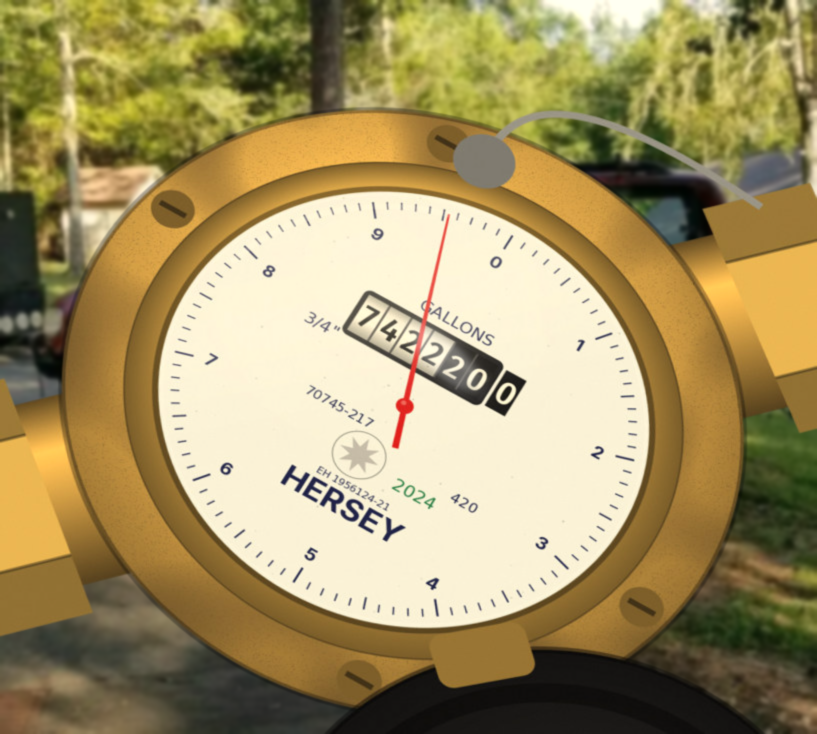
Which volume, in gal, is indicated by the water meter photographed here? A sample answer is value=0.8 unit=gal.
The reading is value=7422199.5 unit=gal
